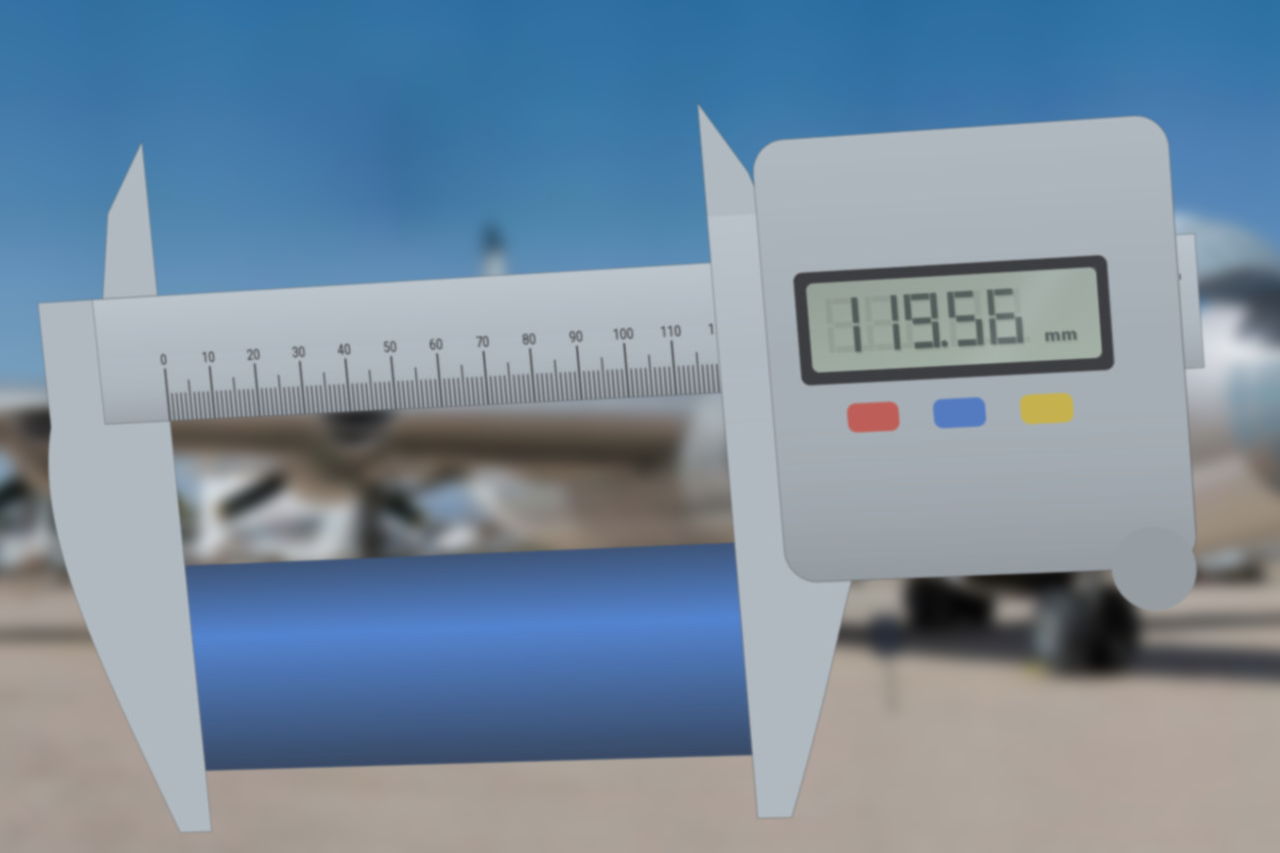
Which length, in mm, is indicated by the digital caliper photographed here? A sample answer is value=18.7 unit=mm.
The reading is value=119.56 unit=mm
